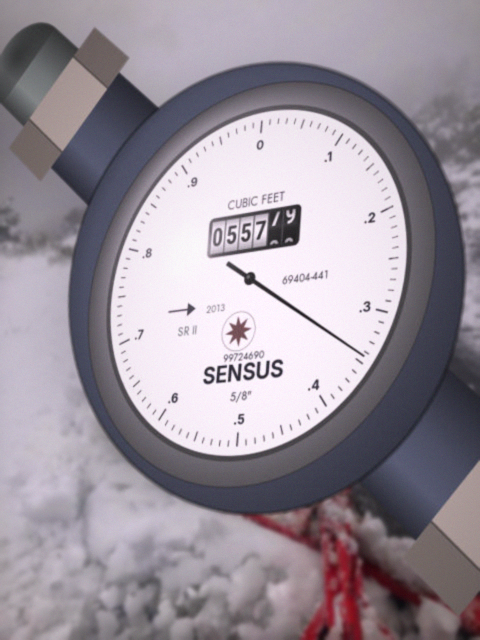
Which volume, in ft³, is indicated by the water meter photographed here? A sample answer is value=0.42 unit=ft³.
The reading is value=55779.34 unit=ft³
